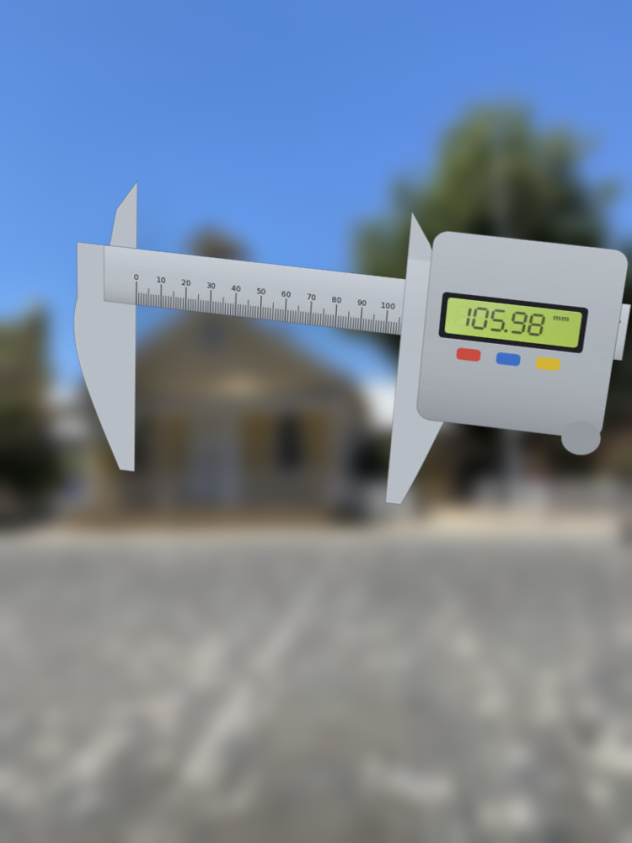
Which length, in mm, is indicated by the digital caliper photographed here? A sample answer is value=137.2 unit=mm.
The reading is value=105.98 unit=mm
